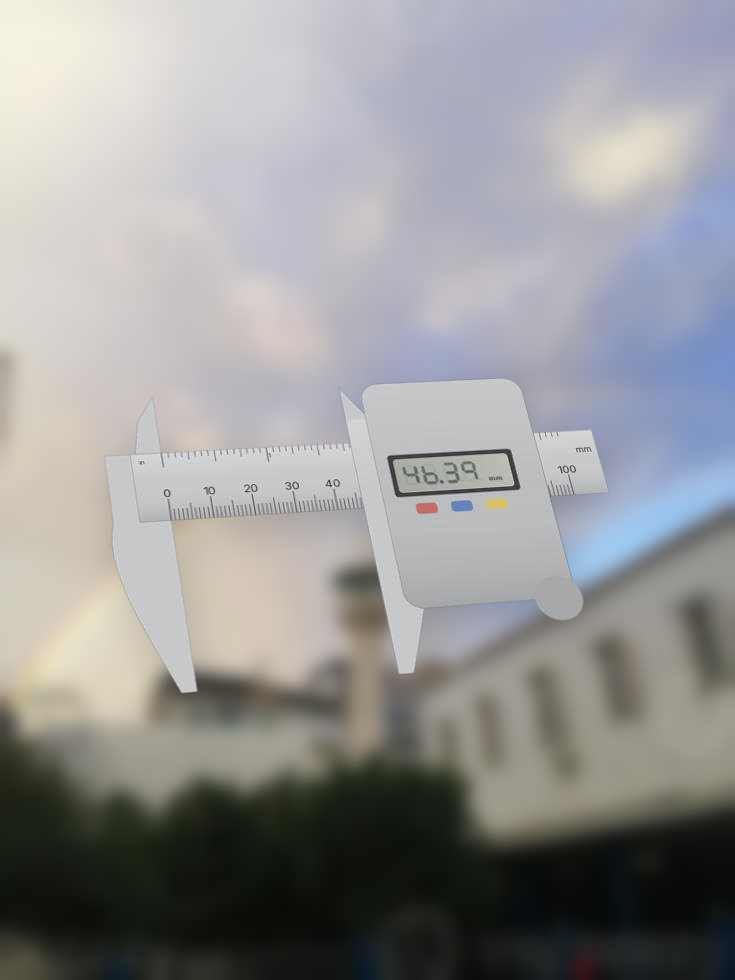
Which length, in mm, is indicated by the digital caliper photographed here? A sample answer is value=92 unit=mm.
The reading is value=46.39 unit=mm
